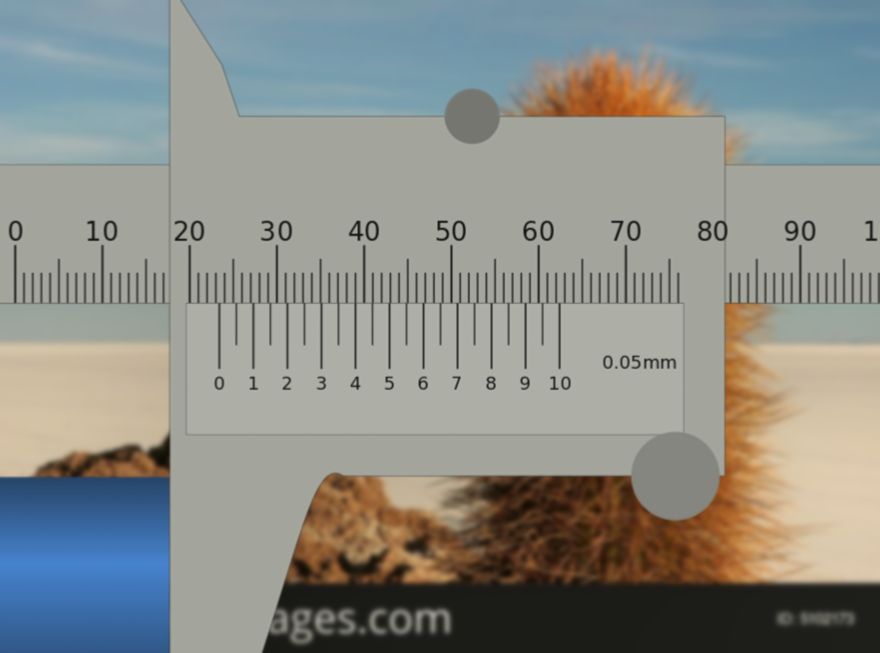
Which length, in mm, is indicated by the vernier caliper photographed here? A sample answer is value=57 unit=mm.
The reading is value=23.4 unit=mm
